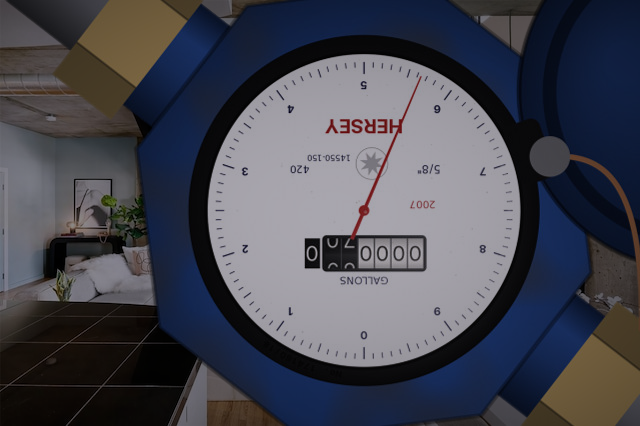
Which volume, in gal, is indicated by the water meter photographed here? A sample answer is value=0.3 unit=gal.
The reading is value=695.6 unit=gal
